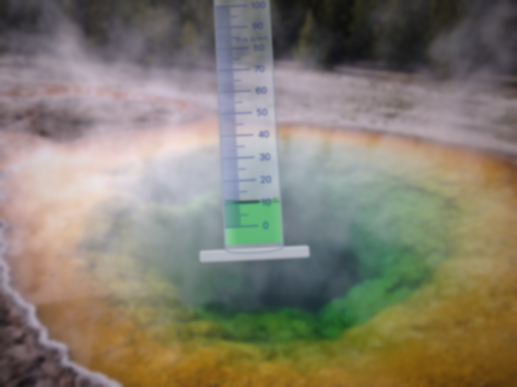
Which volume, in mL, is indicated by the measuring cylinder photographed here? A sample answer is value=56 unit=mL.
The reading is value=10 unit=mL
